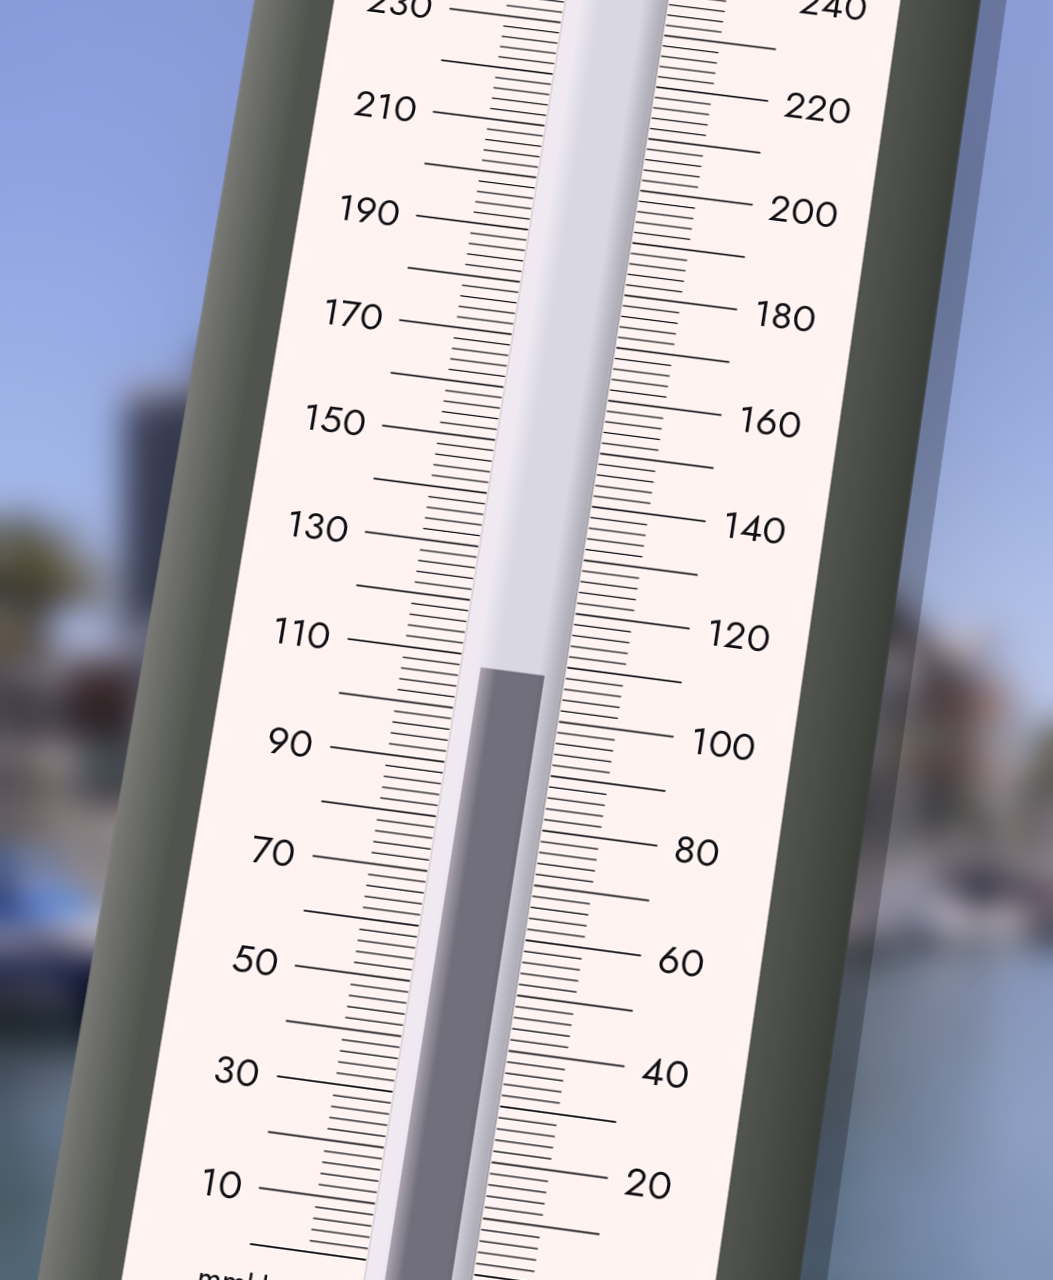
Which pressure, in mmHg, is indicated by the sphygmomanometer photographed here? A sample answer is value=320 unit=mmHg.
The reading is value=108 unit=mmHg
